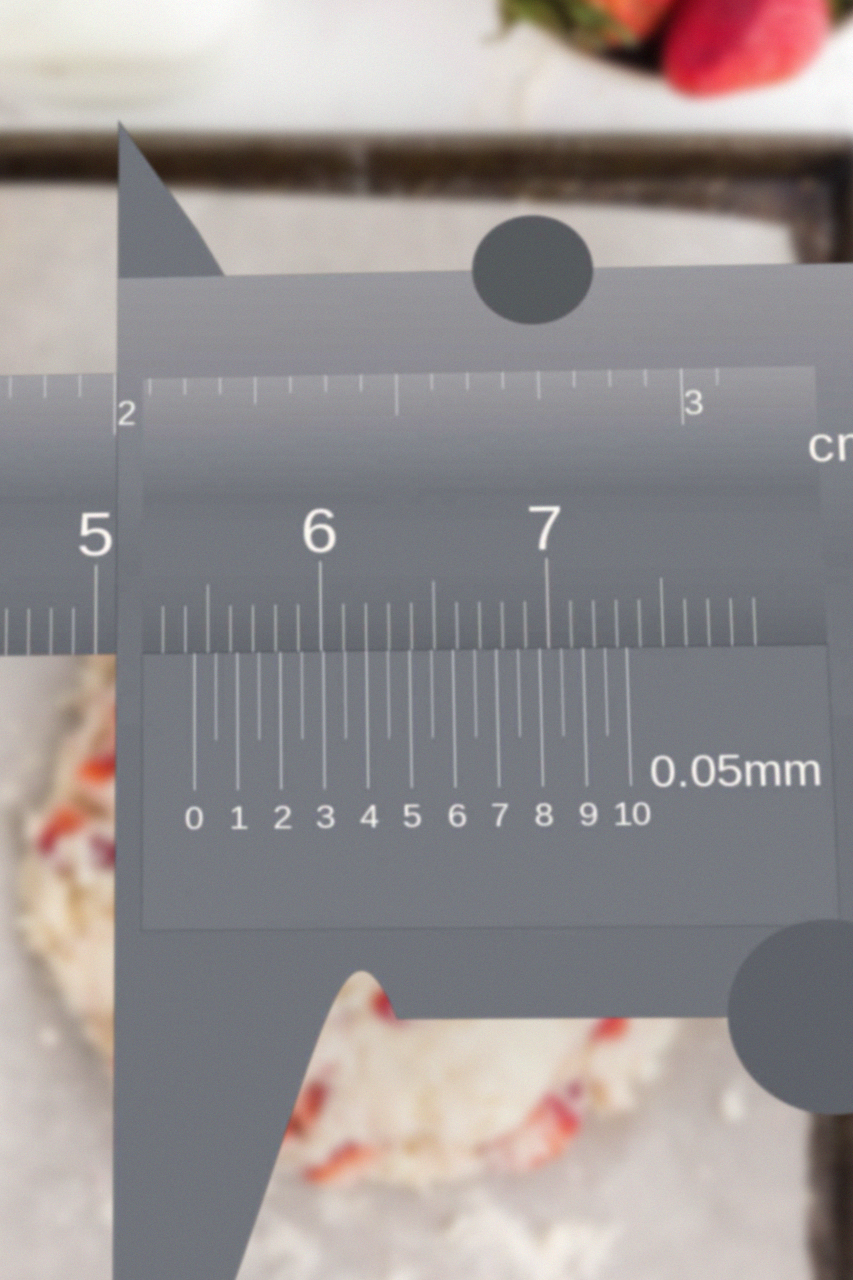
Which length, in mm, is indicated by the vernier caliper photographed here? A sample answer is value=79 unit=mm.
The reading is value=54.4 unit=mm
